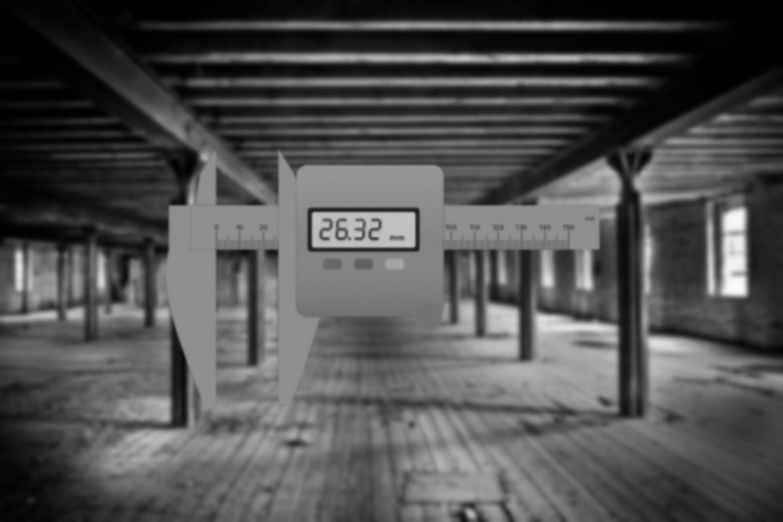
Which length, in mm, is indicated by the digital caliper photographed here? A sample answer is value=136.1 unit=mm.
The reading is value=26.32 unit=mm
